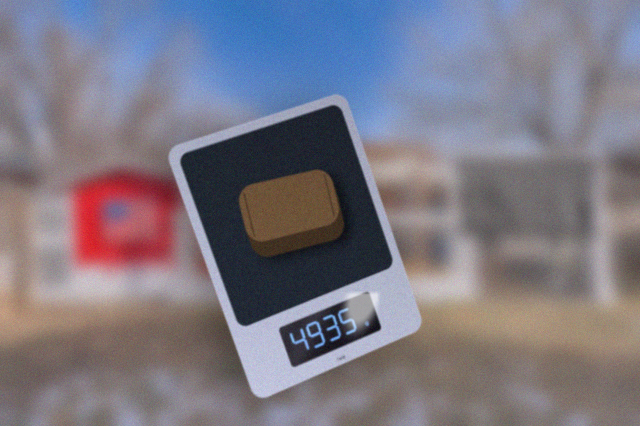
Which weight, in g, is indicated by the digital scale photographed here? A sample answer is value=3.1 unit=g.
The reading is value=4935 unit=g
